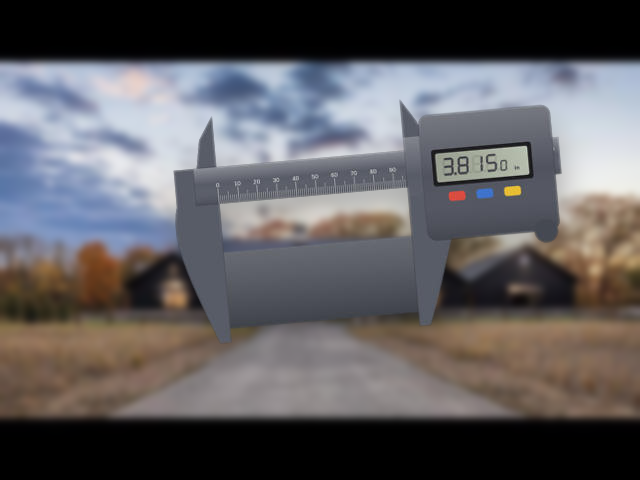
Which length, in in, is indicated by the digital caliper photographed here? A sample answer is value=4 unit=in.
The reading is value=3.8150 unit=in
